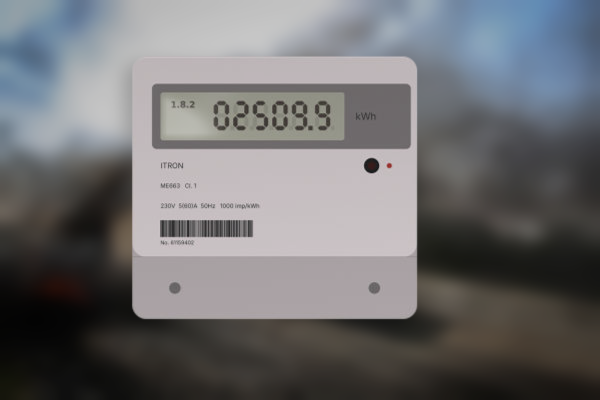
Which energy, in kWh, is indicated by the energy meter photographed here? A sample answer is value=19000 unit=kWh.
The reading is value=2509.9 unit=kWh
